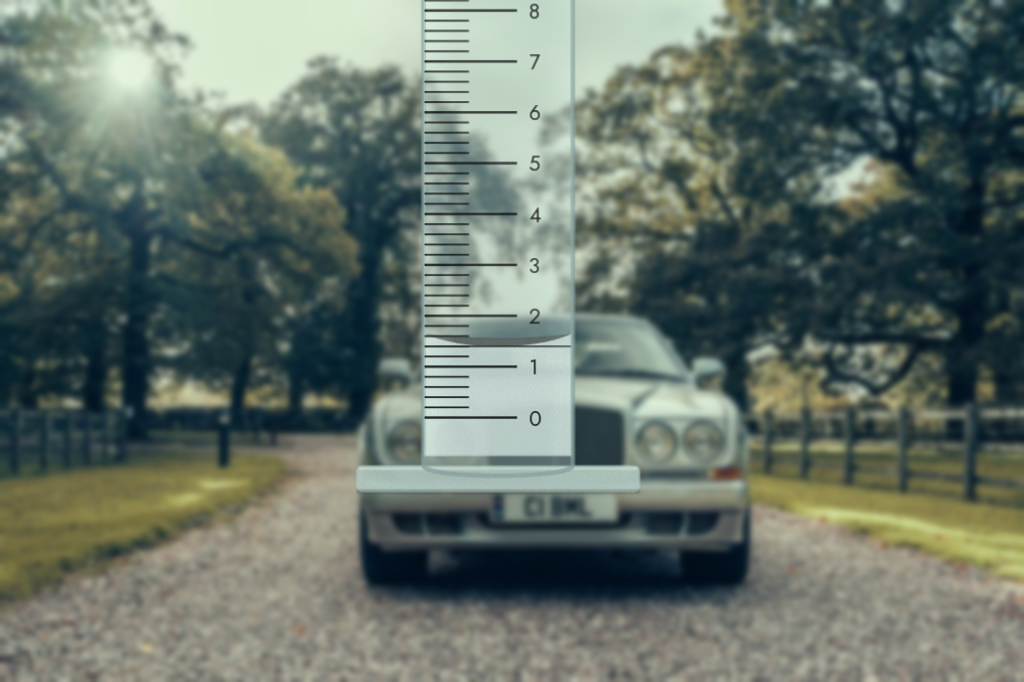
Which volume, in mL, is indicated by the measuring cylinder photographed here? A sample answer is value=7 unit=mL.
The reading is value=1.4 unit=mL
